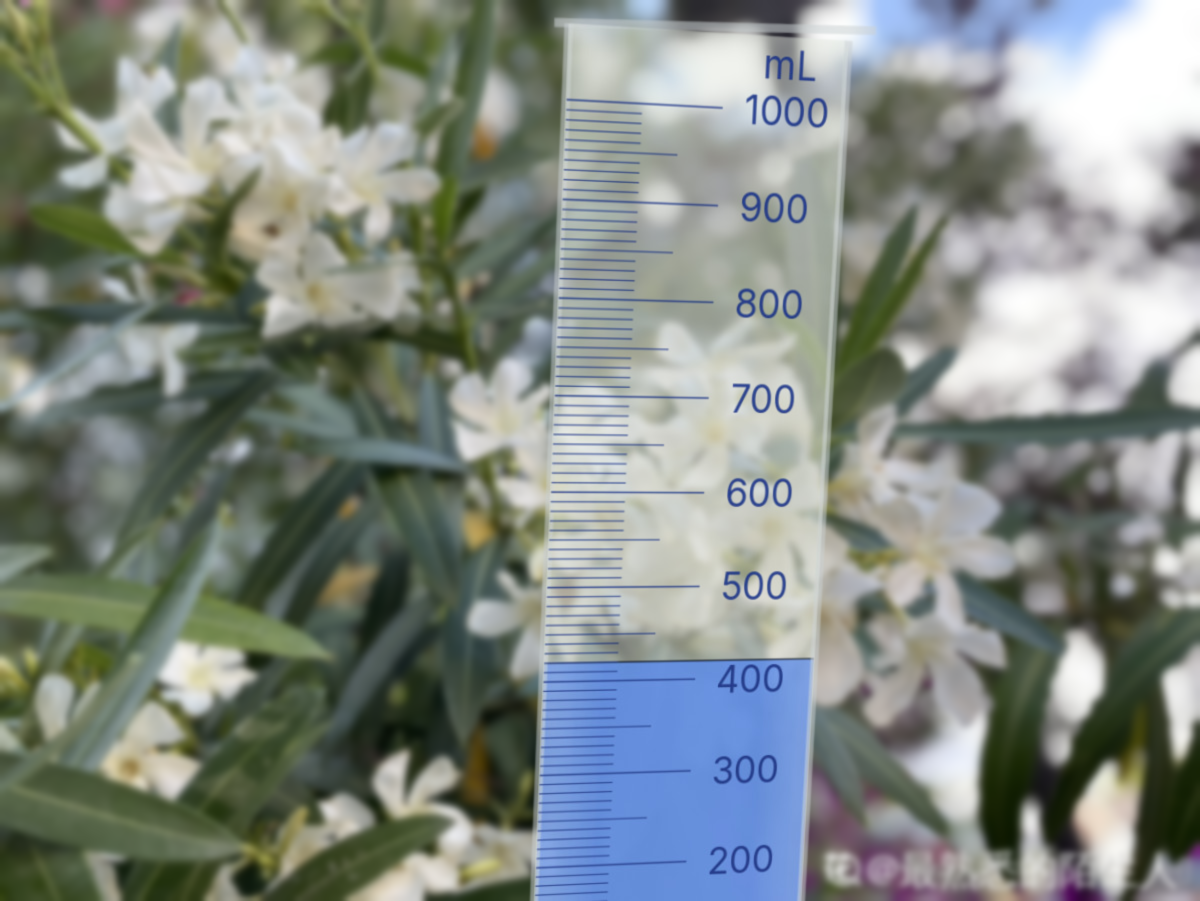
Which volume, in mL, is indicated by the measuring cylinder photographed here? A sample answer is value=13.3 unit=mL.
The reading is value=420 unit=mL
